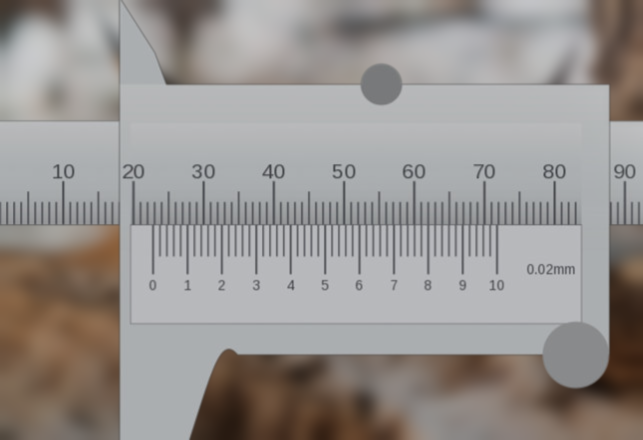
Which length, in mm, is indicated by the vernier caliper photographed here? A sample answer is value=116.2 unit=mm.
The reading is value=22.8 unit=mm
